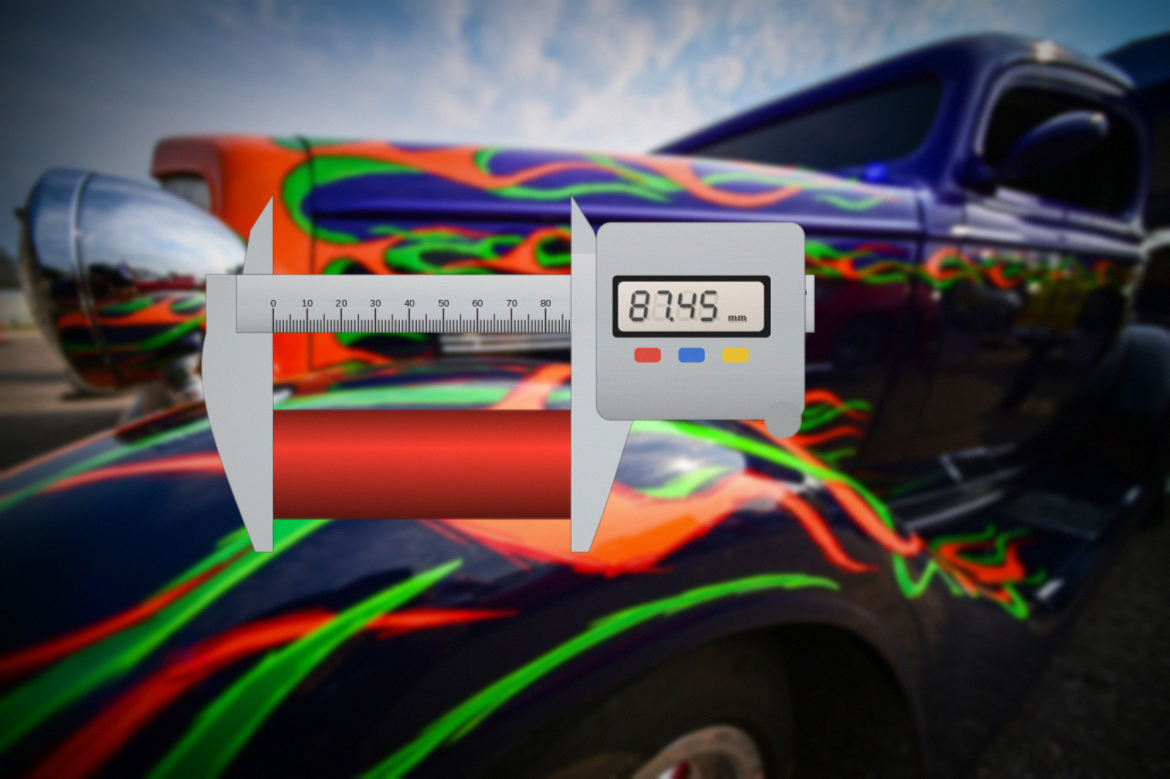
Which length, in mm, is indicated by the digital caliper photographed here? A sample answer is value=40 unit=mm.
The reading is value=87.45 unit=mm
